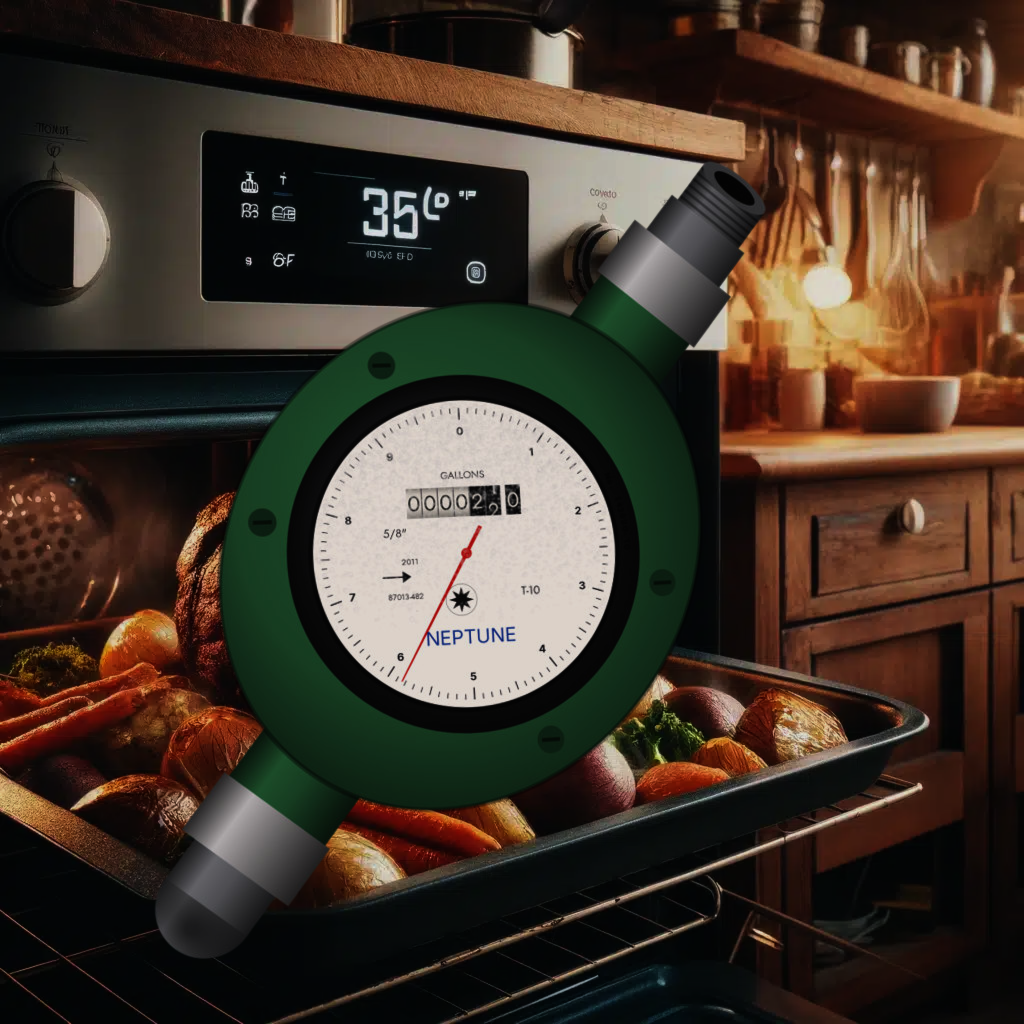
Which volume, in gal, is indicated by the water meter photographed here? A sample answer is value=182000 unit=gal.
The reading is value=215.8 unit=gal
